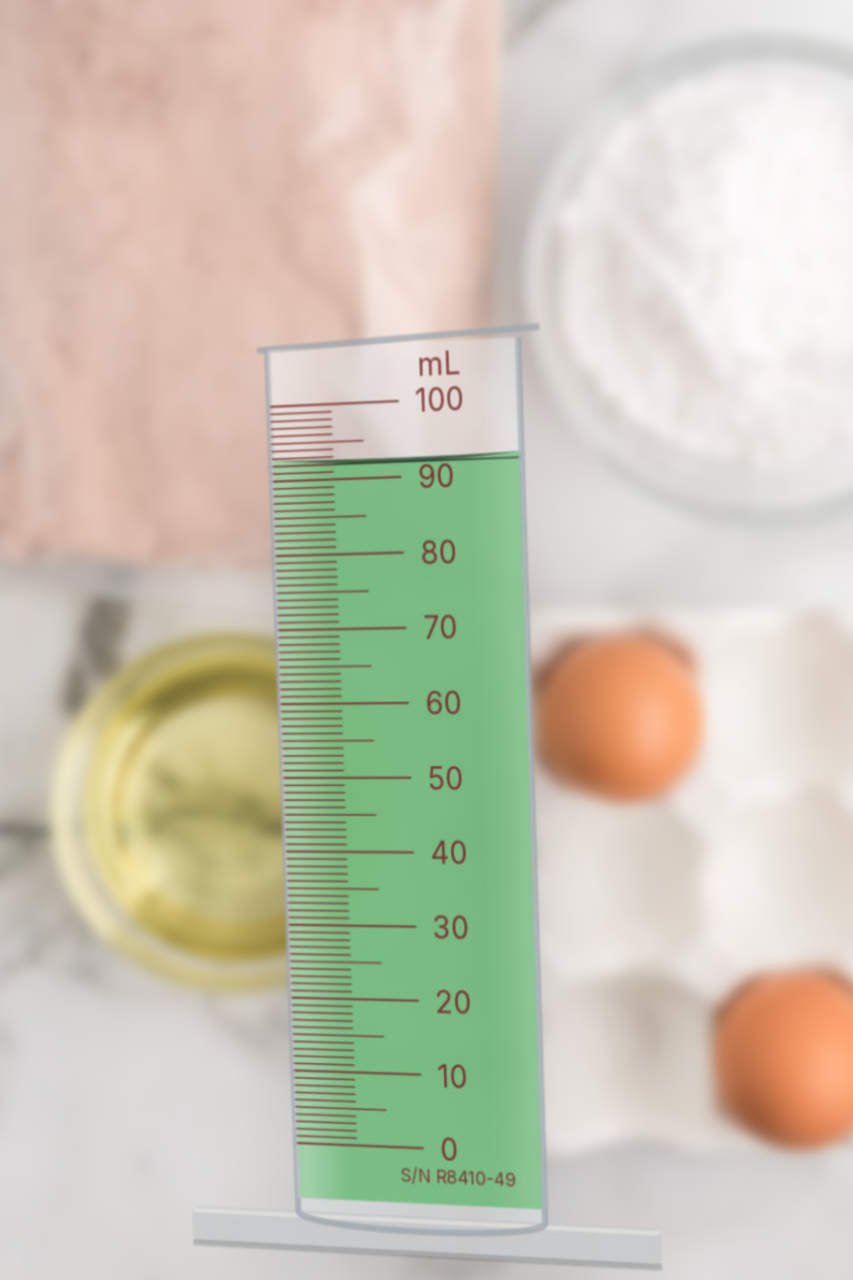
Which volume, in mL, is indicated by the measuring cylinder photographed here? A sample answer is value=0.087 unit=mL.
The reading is value=92 unit=mL
